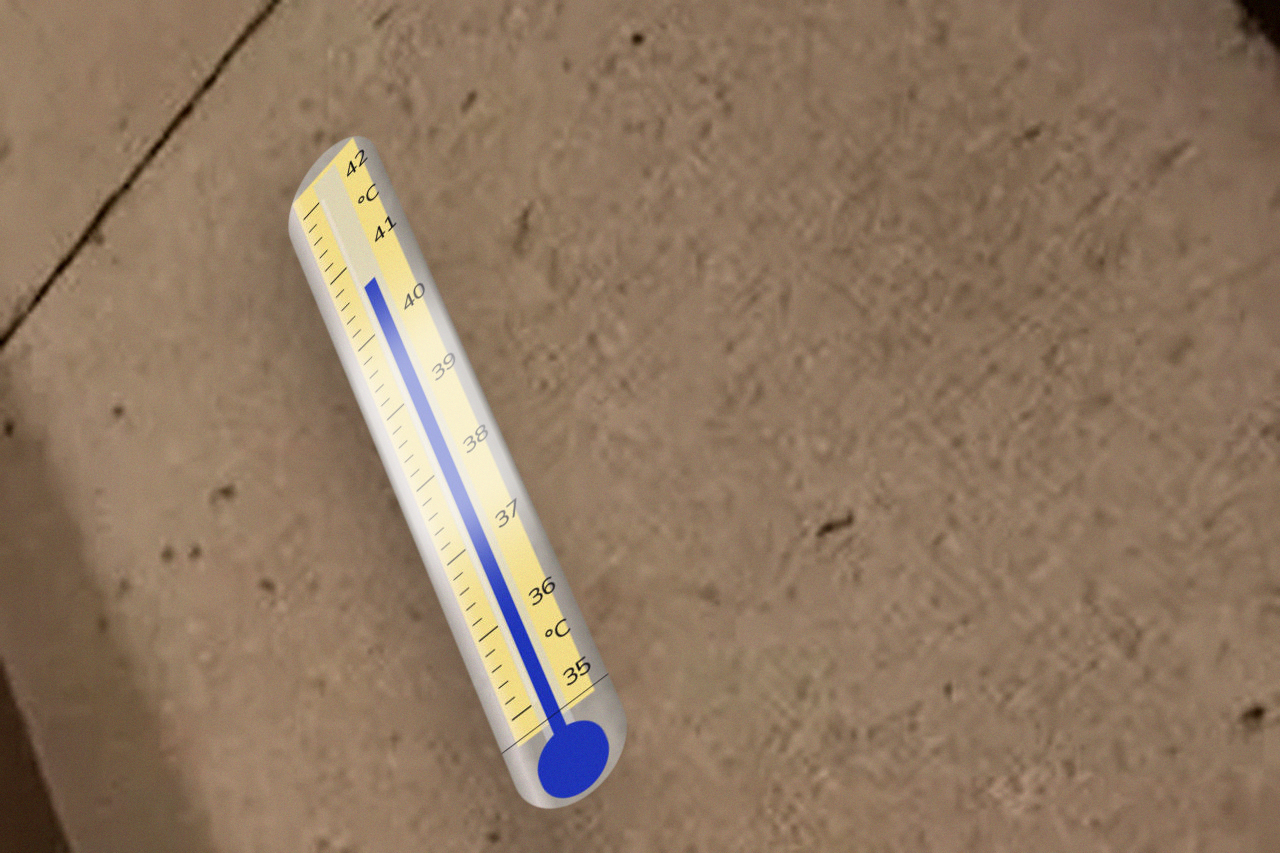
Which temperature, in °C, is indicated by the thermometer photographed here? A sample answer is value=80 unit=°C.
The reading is value=40.6 unit=°C
